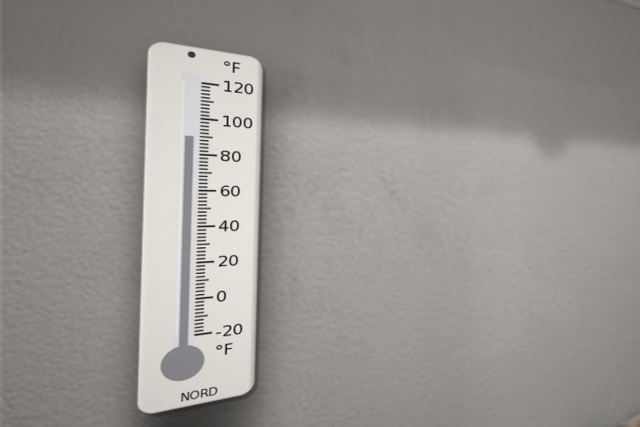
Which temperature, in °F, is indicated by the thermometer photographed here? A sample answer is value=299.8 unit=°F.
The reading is value=90 unit=°F
